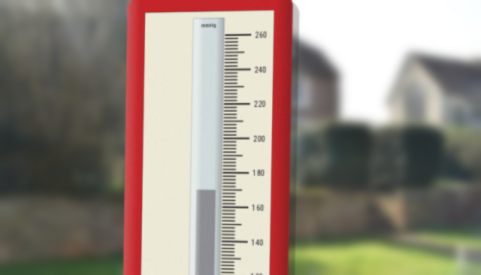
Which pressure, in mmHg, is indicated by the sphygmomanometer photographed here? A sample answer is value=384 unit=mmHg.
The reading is value=170 unit=mmHg
